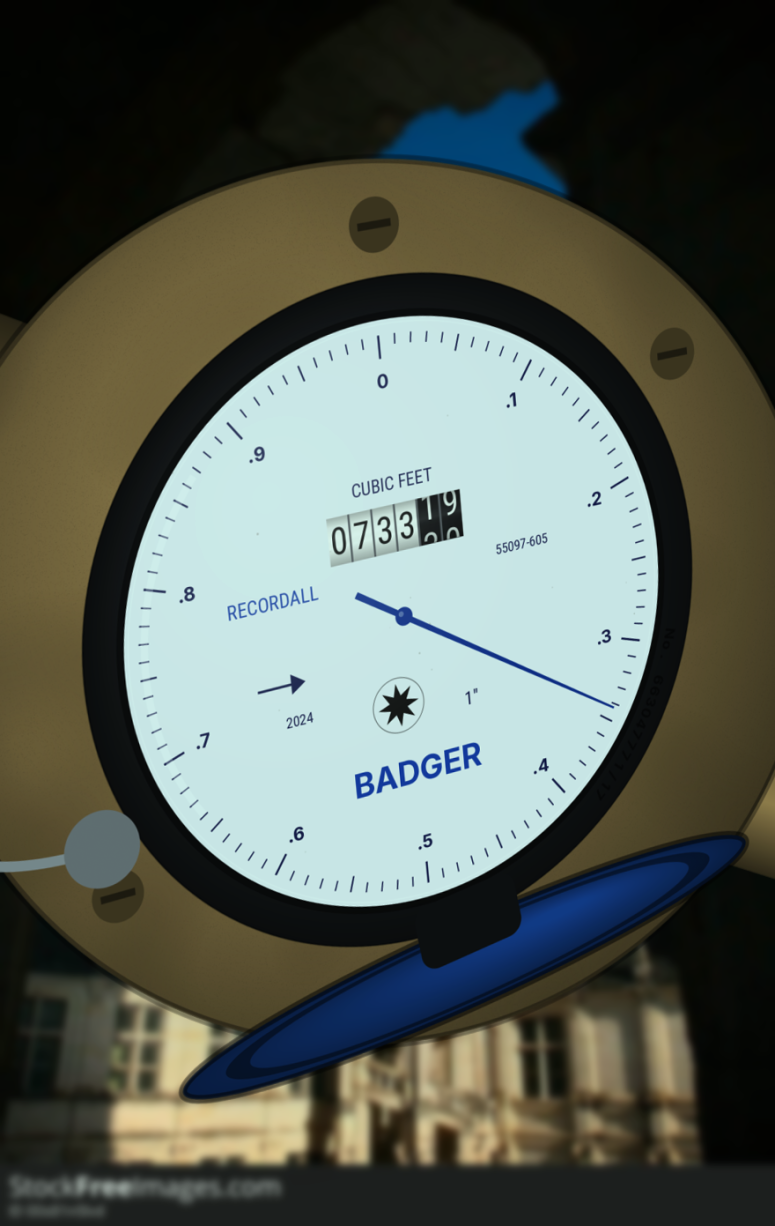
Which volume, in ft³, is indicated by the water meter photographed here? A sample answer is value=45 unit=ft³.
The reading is value=73319.34 unit=ft³
